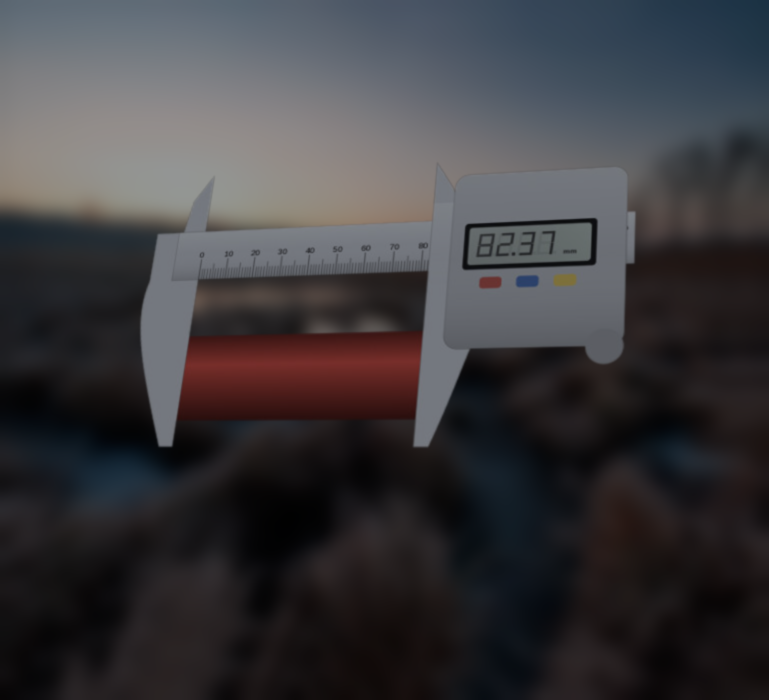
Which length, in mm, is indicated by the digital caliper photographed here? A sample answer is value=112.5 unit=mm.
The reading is value=82.37 unit=mm
